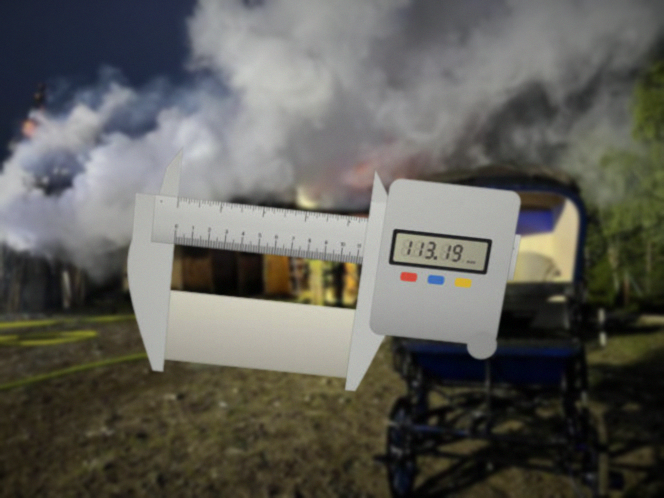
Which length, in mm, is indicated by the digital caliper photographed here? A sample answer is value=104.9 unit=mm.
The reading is value=113.19 unit=mm
